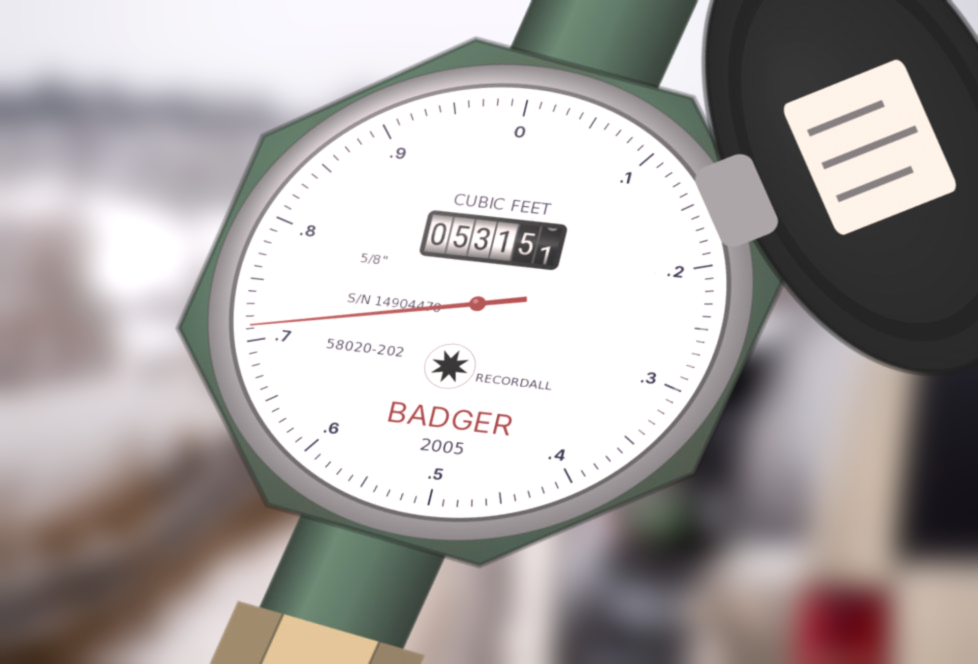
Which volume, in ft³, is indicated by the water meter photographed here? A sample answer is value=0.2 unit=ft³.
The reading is value=53150.71 unit=ft³
